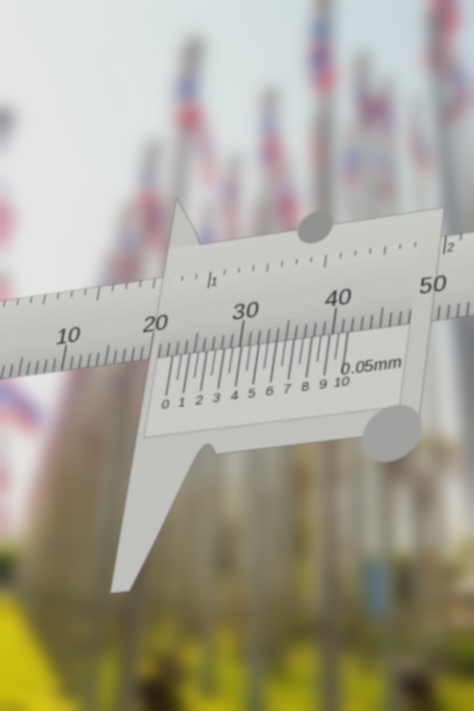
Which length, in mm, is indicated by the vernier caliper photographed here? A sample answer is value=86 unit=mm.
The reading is value=22.6 unit=mm
